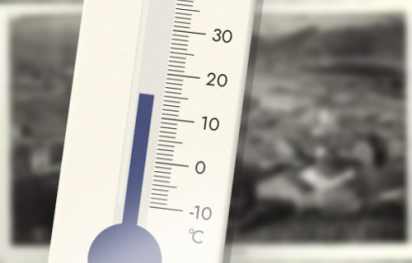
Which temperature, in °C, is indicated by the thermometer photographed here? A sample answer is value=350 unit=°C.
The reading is value=15 unit=°C
